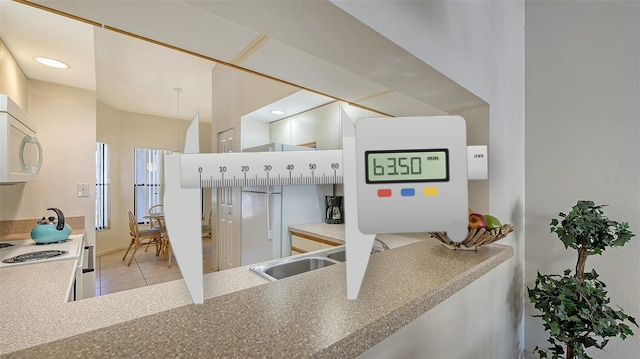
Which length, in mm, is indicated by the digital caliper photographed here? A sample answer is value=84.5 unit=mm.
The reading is value=63.50 unit=mm
